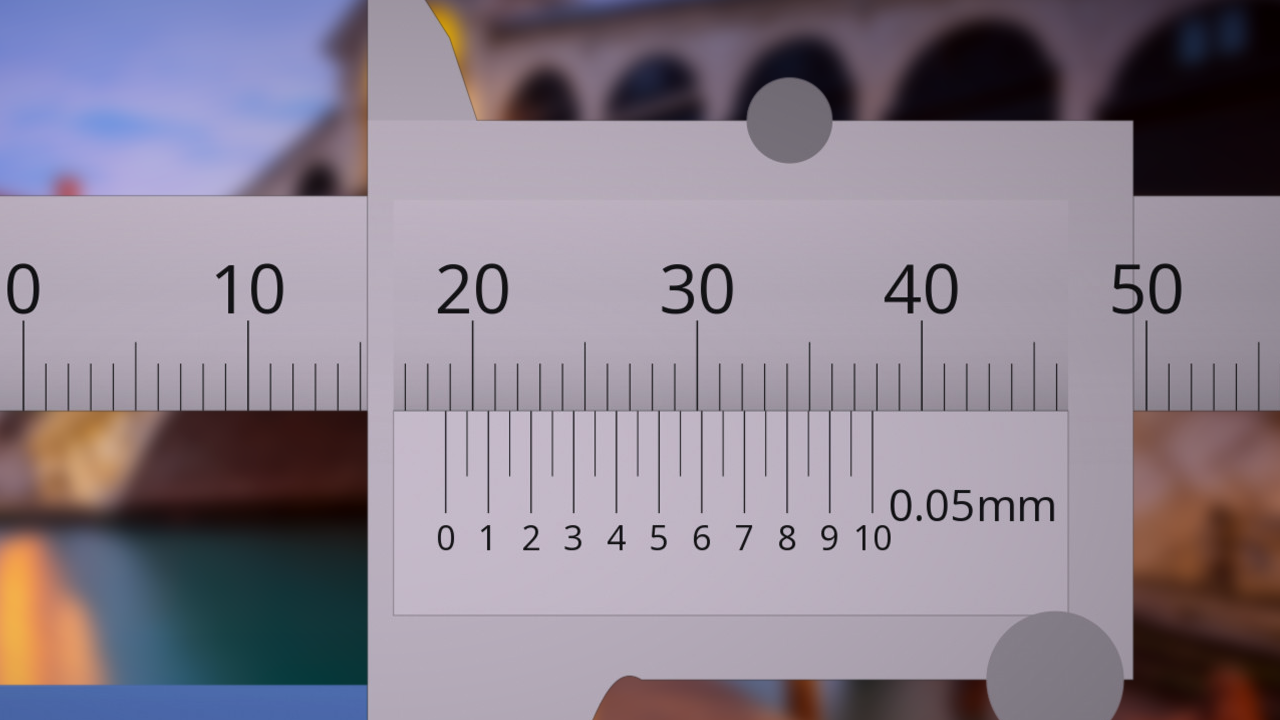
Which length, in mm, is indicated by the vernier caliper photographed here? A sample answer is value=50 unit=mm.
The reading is value=18.8 unit=mm
